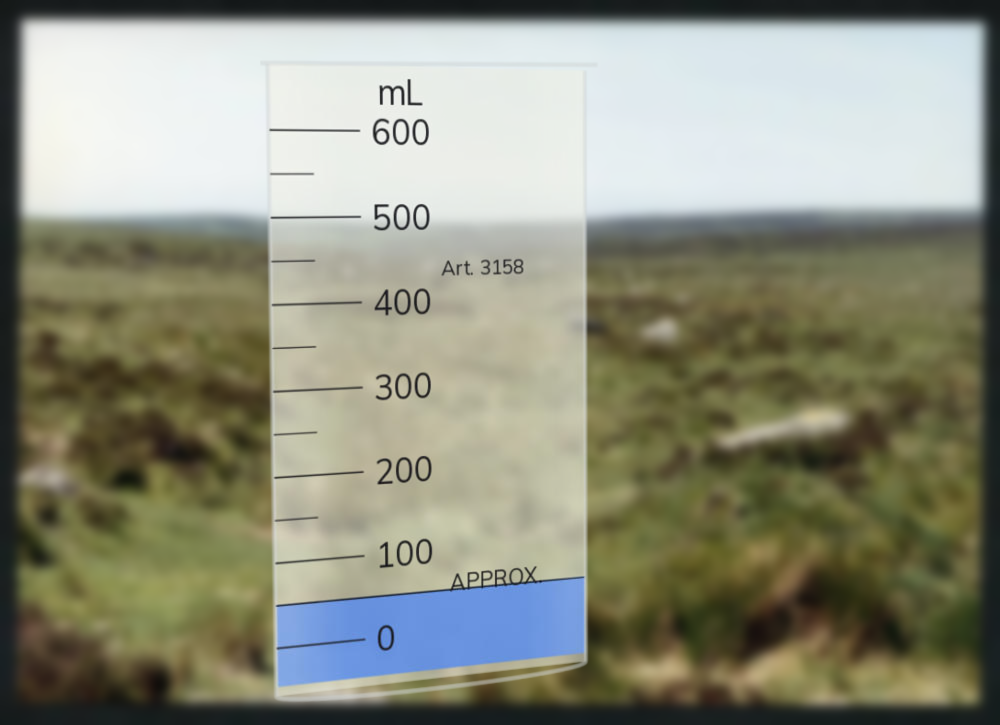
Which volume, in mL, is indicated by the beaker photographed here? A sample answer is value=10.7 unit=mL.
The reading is value=50 unit=mL
